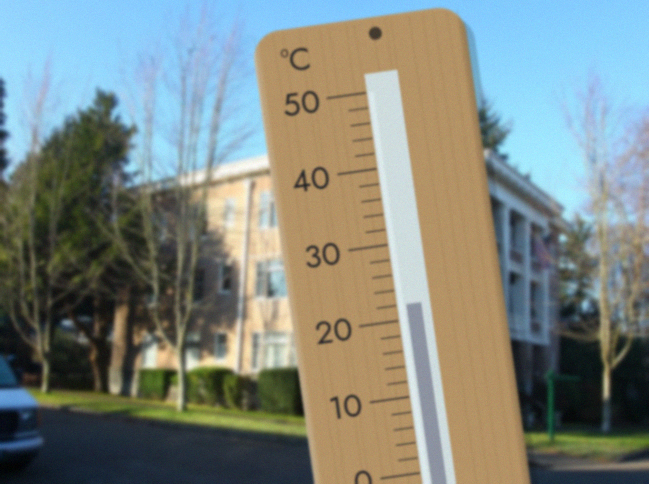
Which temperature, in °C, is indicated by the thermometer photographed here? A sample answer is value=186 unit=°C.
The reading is value=22 unit=°C
